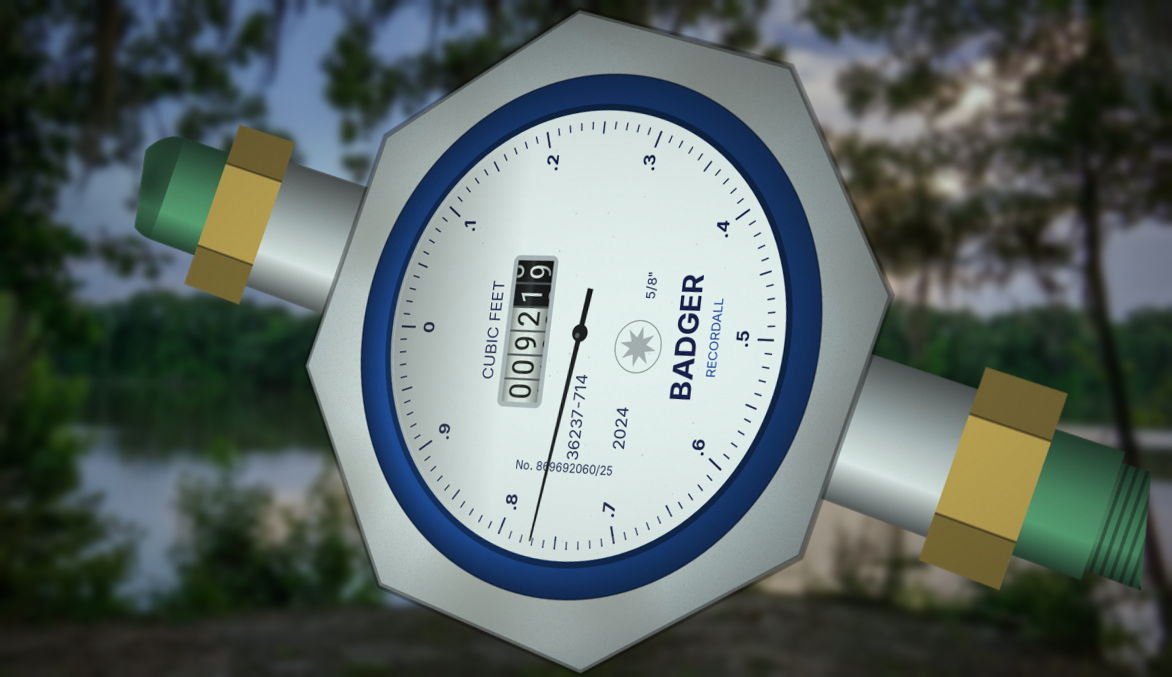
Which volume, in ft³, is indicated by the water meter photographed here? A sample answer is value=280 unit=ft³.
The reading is value=9218.77 unit=ft³
